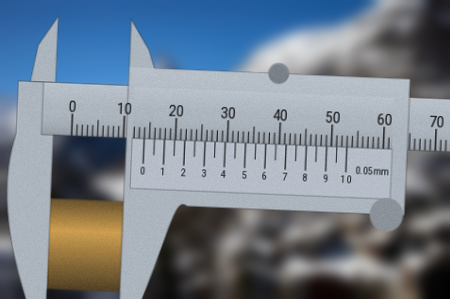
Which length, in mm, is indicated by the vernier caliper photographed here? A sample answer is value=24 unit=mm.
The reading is value=14.0 unit=mm
